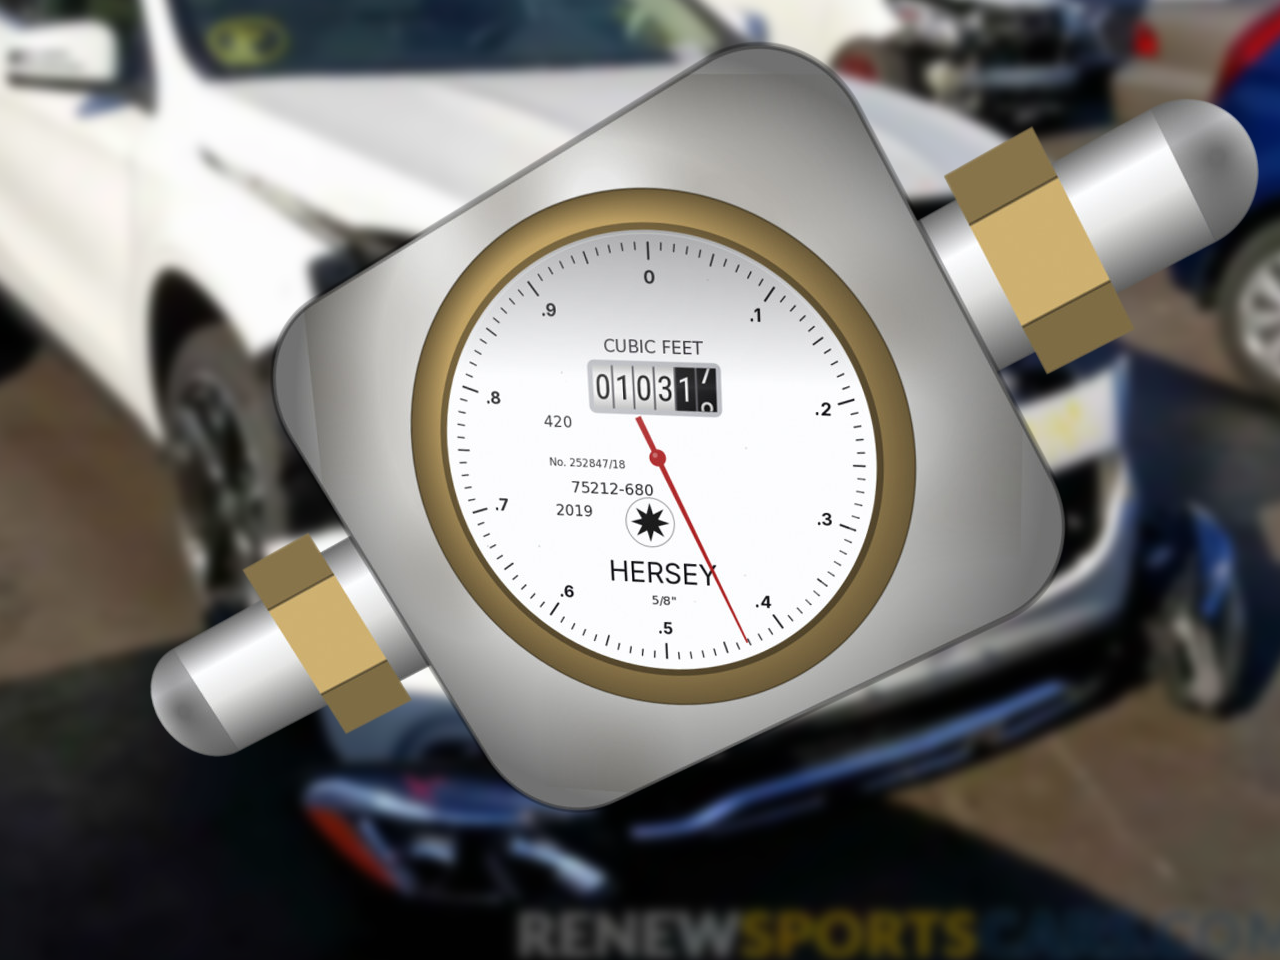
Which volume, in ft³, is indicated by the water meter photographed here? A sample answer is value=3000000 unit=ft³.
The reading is value=10317.43 unit=ft³
